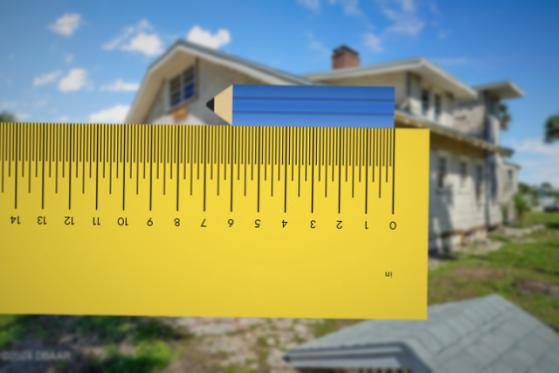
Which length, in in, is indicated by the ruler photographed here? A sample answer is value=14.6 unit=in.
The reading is value=7 unit=in
